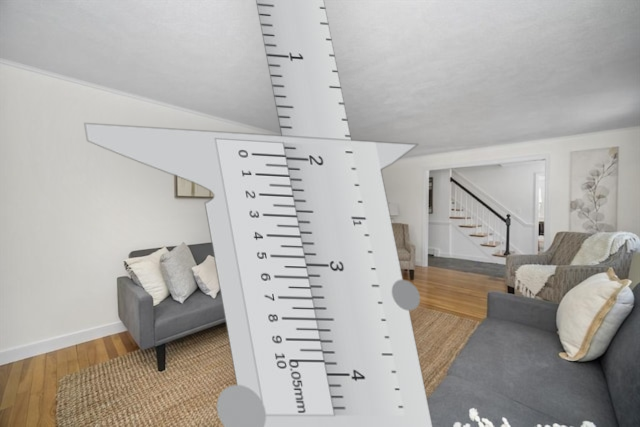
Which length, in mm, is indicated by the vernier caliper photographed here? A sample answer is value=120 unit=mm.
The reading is value=19.8 unit=mm
